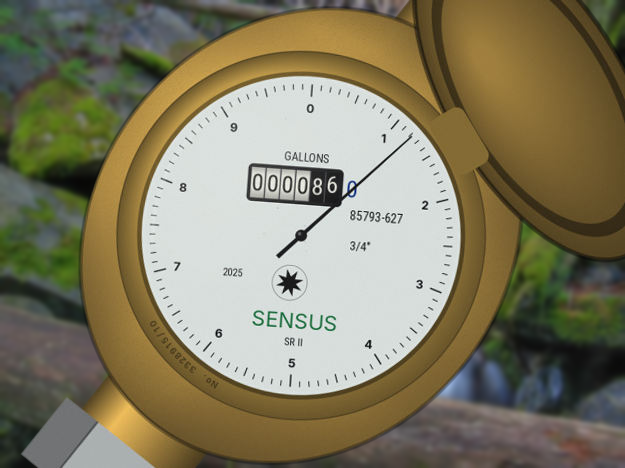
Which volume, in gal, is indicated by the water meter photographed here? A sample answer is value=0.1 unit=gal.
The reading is value=861.2 unit=gal
